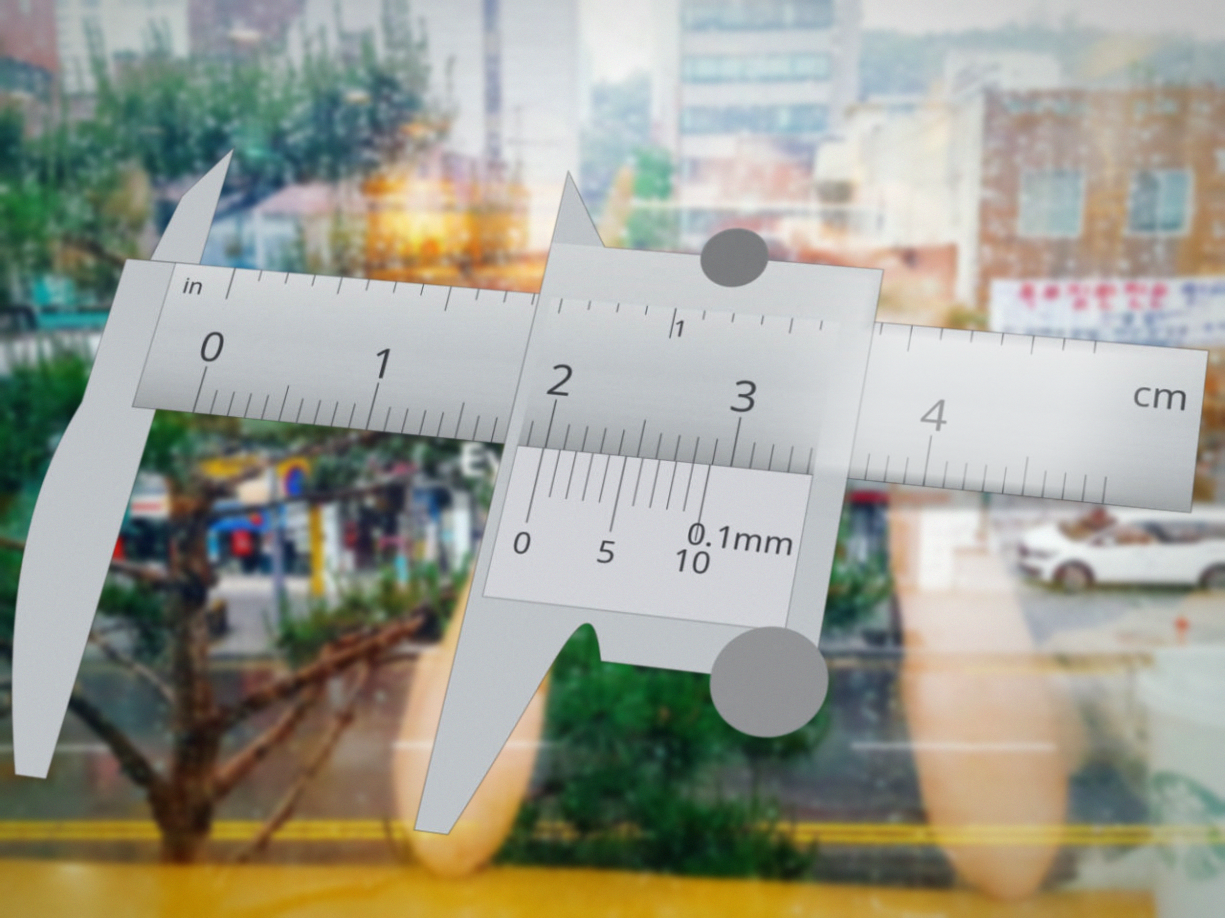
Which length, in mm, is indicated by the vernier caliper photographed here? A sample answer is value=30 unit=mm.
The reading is value=19.9 unit=mm
